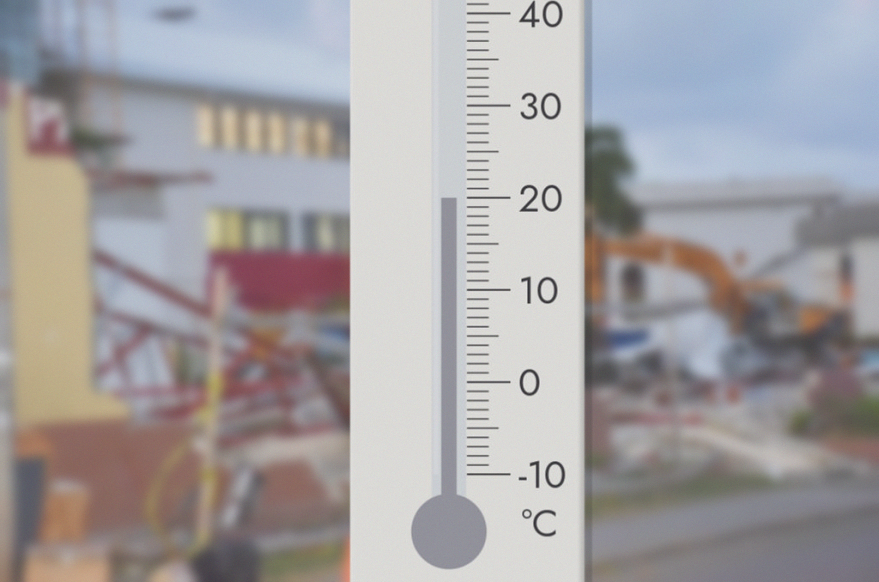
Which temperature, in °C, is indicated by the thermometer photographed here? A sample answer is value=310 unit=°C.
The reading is value=20 unit=°C
